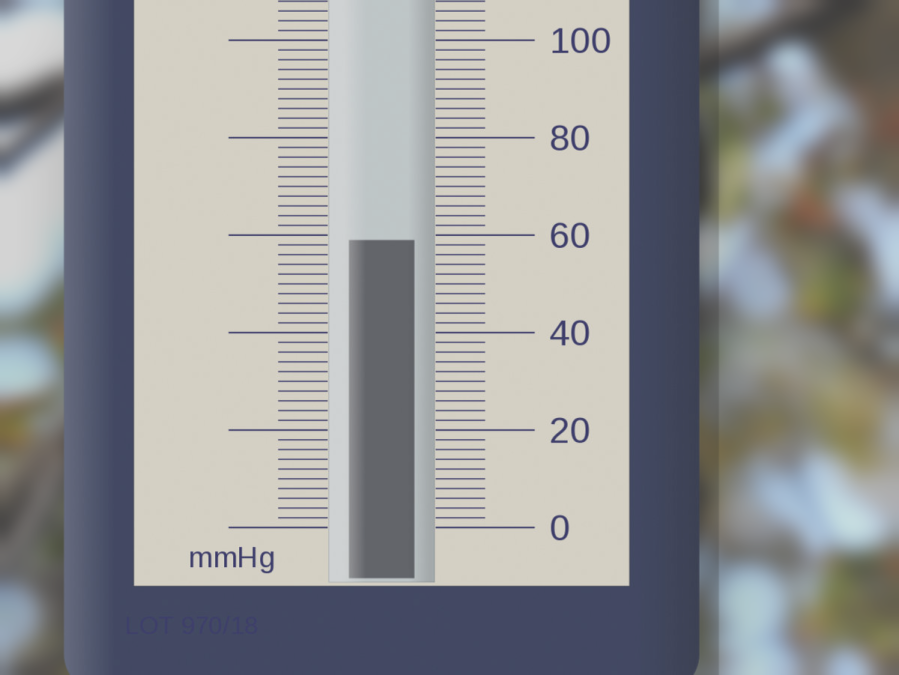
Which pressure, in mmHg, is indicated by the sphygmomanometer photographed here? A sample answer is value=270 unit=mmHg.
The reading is value=59 unit=mmHg
